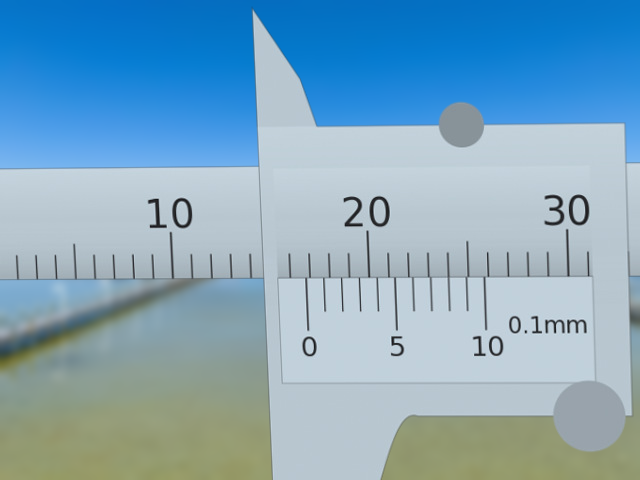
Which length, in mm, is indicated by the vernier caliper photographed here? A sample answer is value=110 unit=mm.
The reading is value=16.8 unit=mm
